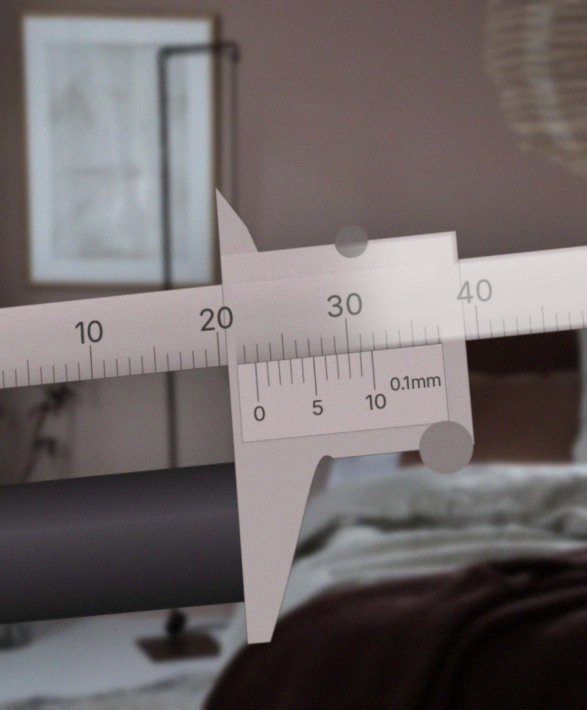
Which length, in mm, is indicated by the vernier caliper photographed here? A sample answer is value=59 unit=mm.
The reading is value=22.8 unit=mm
